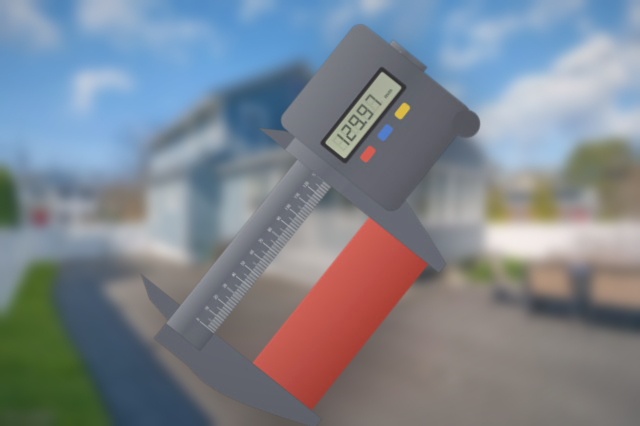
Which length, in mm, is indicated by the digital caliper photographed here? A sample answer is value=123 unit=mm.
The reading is value=129.97 unit=mm
